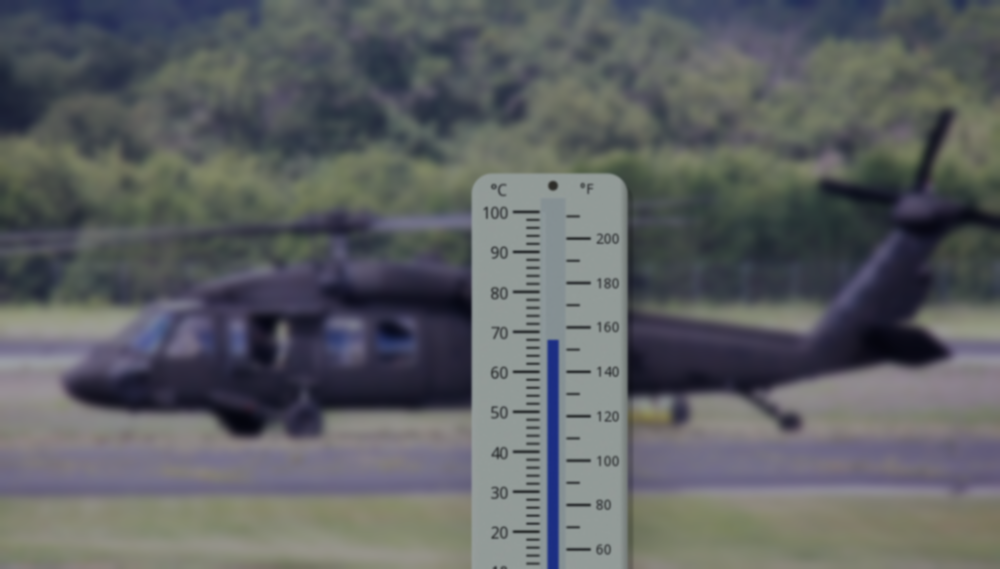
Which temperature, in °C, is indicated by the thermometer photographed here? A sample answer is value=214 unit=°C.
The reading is value=68 unit=°C
